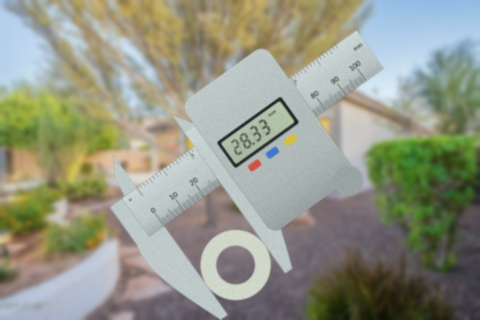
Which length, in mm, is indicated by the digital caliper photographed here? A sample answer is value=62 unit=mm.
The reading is value=28.33 unit=mm
